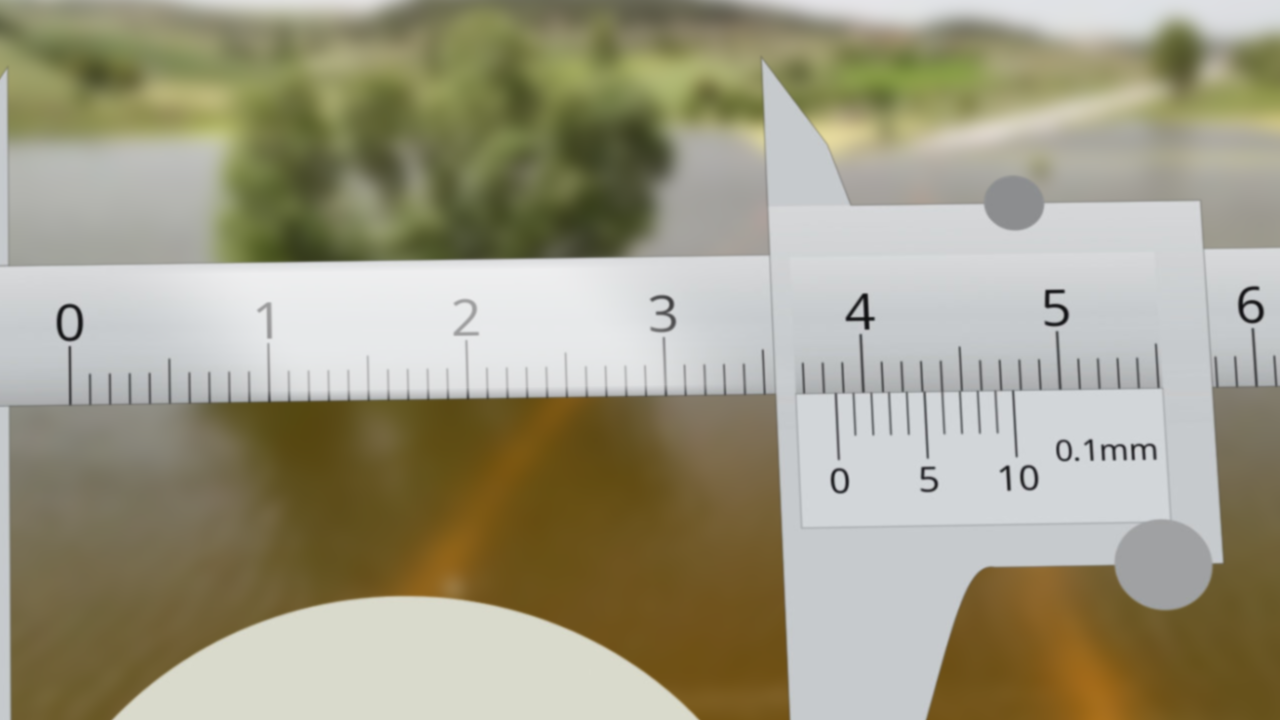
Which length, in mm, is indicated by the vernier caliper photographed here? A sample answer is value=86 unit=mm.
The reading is value=38.6 unit=mm
